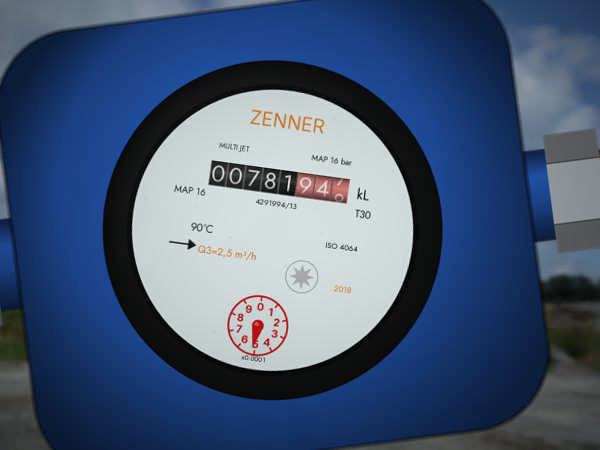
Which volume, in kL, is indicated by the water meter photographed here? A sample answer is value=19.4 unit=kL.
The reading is value=781.9475 unit=kL
